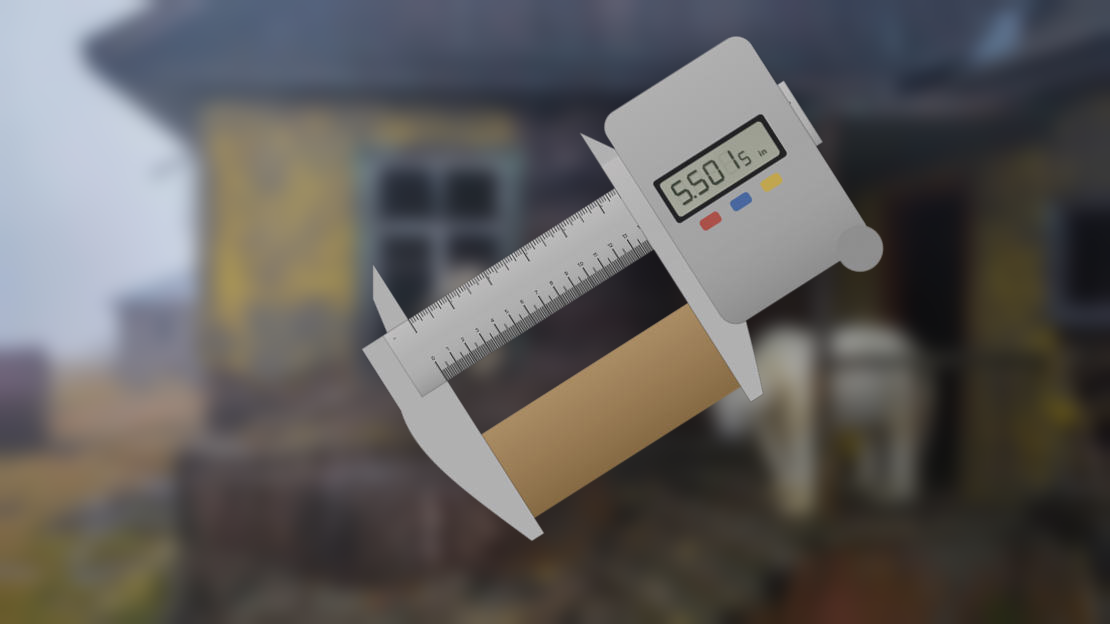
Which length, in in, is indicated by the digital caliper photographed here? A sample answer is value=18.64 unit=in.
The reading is value=5.5015 unit=in
